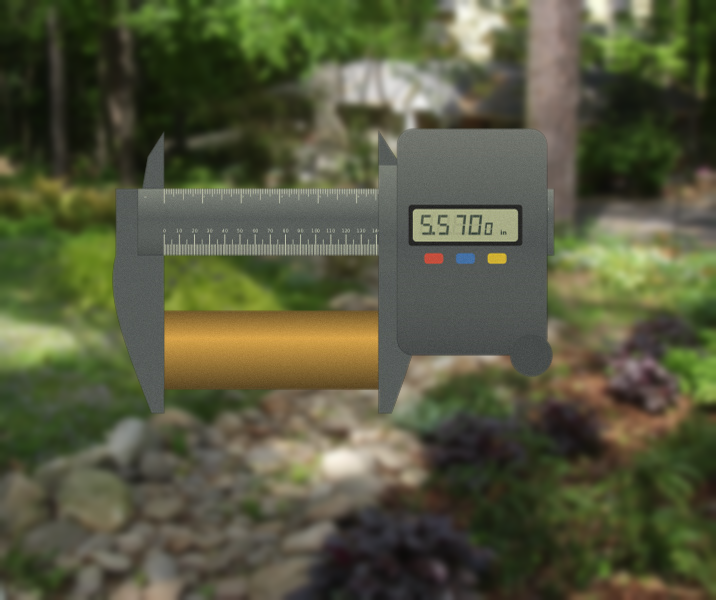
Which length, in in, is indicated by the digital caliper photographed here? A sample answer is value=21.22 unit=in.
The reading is value=5.5700 unit=in
